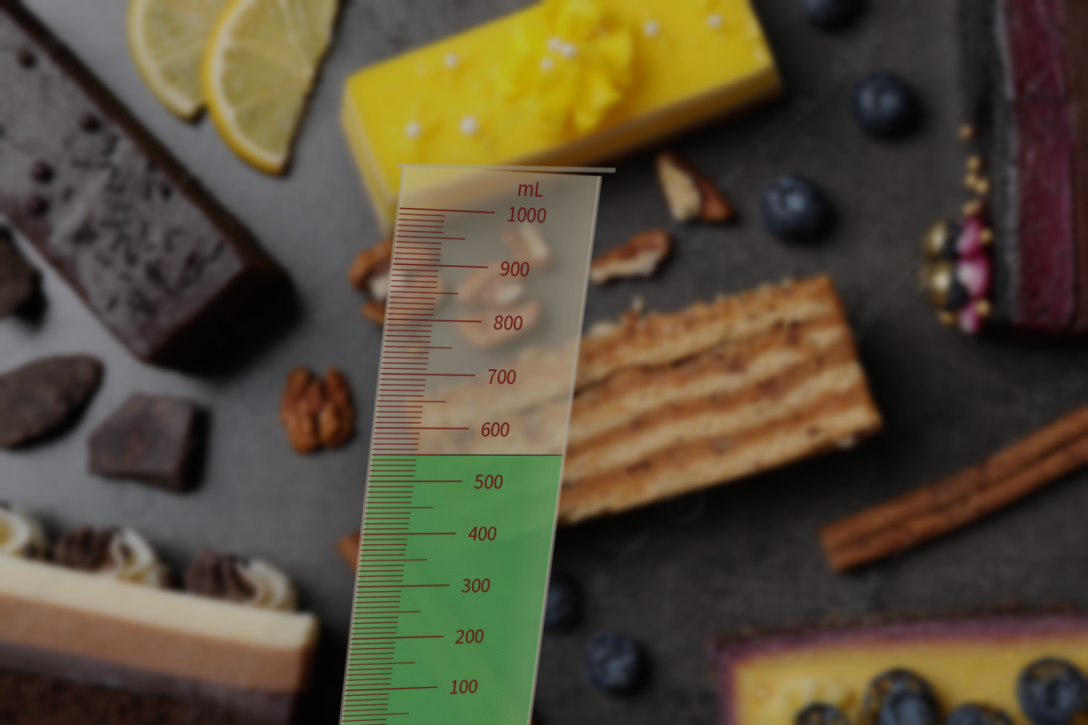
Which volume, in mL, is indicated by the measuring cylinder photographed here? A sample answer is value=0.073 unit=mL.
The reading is value=550 unit=mL
